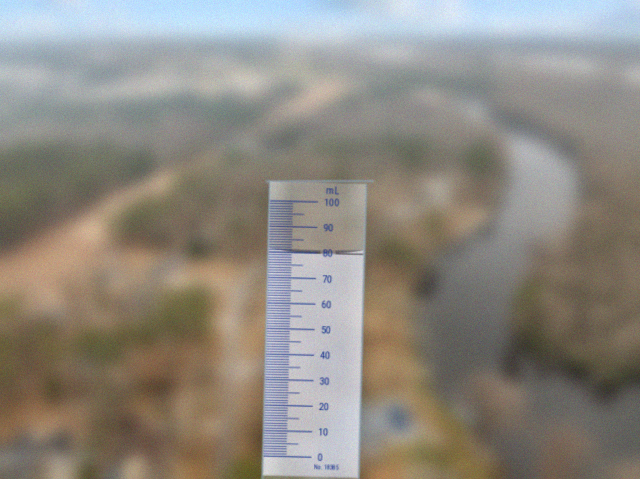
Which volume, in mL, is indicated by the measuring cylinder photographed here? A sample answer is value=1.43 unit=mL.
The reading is value=80 unit=mL
